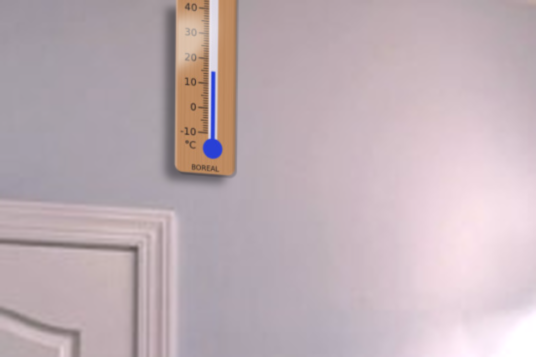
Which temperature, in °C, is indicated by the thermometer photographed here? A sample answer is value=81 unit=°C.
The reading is value=15 unit=°C
